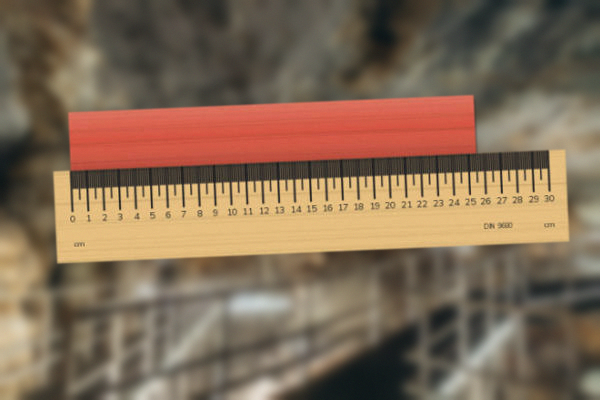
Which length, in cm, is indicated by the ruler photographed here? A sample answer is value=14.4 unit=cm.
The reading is value=25.5 unit=cm
